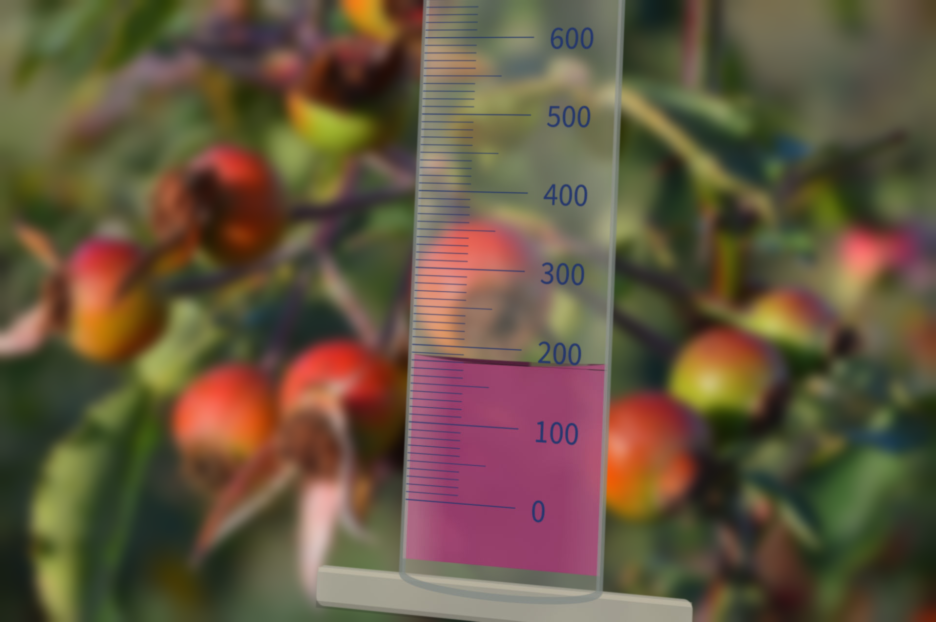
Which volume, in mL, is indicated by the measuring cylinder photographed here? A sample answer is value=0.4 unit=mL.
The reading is value=180 unit=mL
